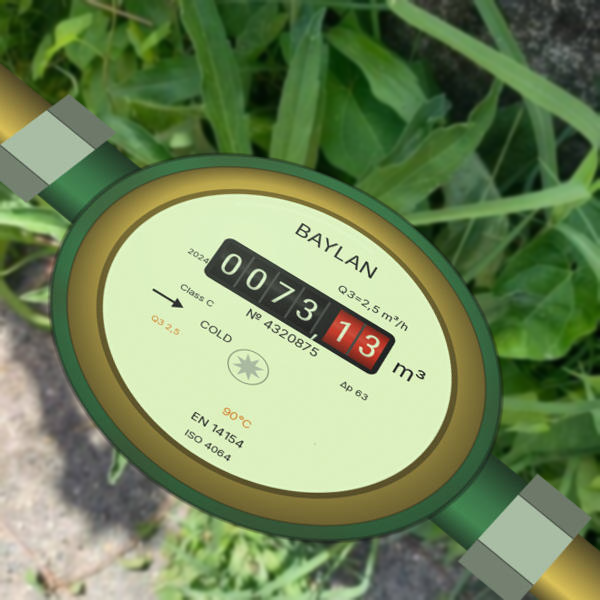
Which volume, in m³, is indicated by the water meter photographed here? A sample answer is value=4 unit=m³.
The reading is value=73.13 unit=m³
